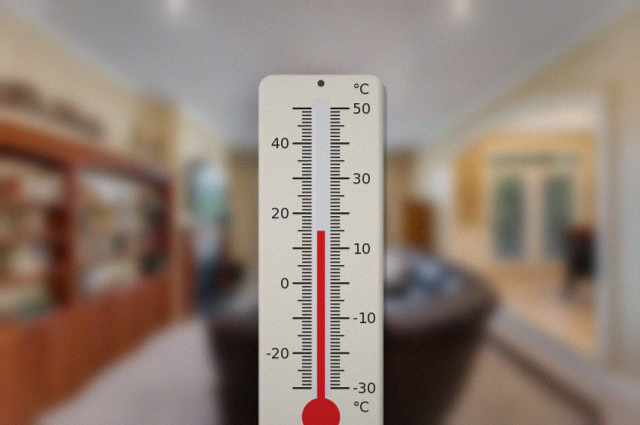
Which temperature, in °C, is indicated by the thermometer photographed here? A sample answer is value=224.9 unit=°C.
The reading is value=15 unit=°C
